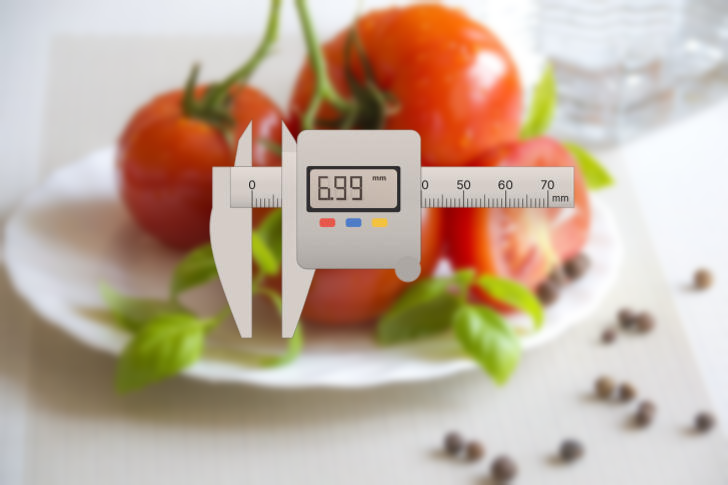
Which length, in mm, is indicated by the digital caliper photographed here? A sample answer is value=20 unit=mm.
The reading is value=6.99 unit=mm
